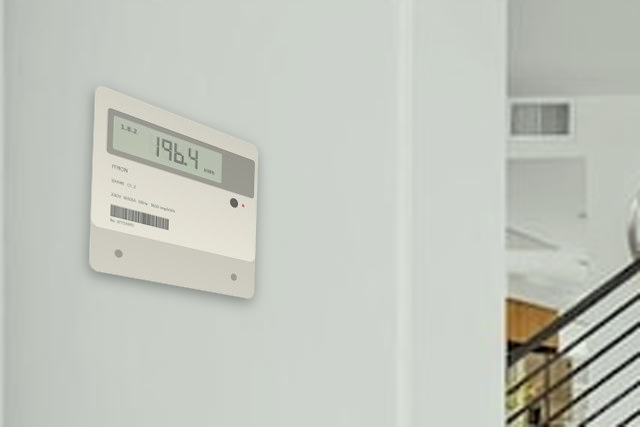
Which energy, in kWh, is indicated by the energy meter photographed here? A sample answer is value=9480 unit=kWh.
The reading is value=196.4 unit=kWh
